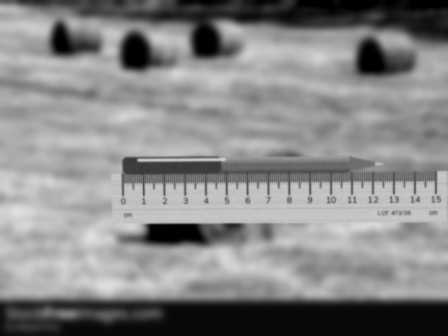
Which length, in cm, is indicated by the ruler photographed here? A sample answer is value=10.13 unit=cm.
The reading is value=12.5 unit=cm
